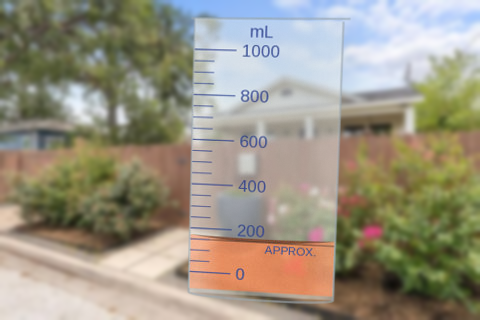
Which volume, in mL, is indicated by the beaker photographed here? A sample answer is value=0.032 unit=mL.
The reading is value=150 unit=mL
